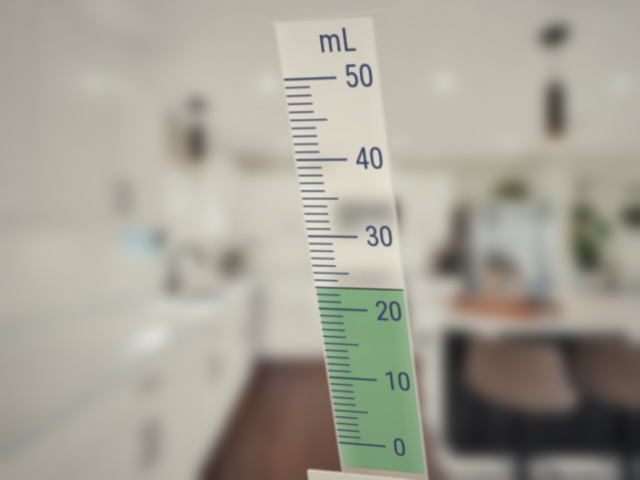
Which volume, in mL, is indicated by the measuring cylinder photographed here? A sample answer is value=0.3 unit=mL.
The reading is value=23 unit=mL
